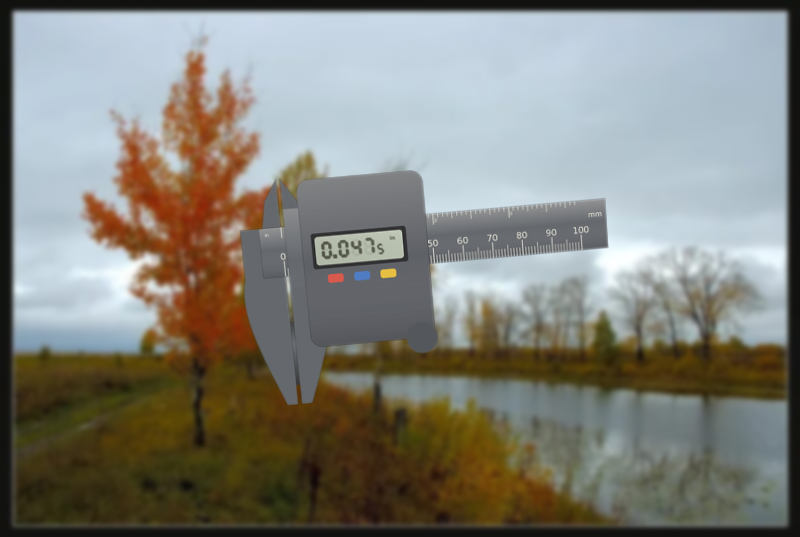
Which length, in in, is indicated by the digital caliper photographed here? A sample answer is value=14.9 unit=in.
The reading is value=0.0475 unit=in
